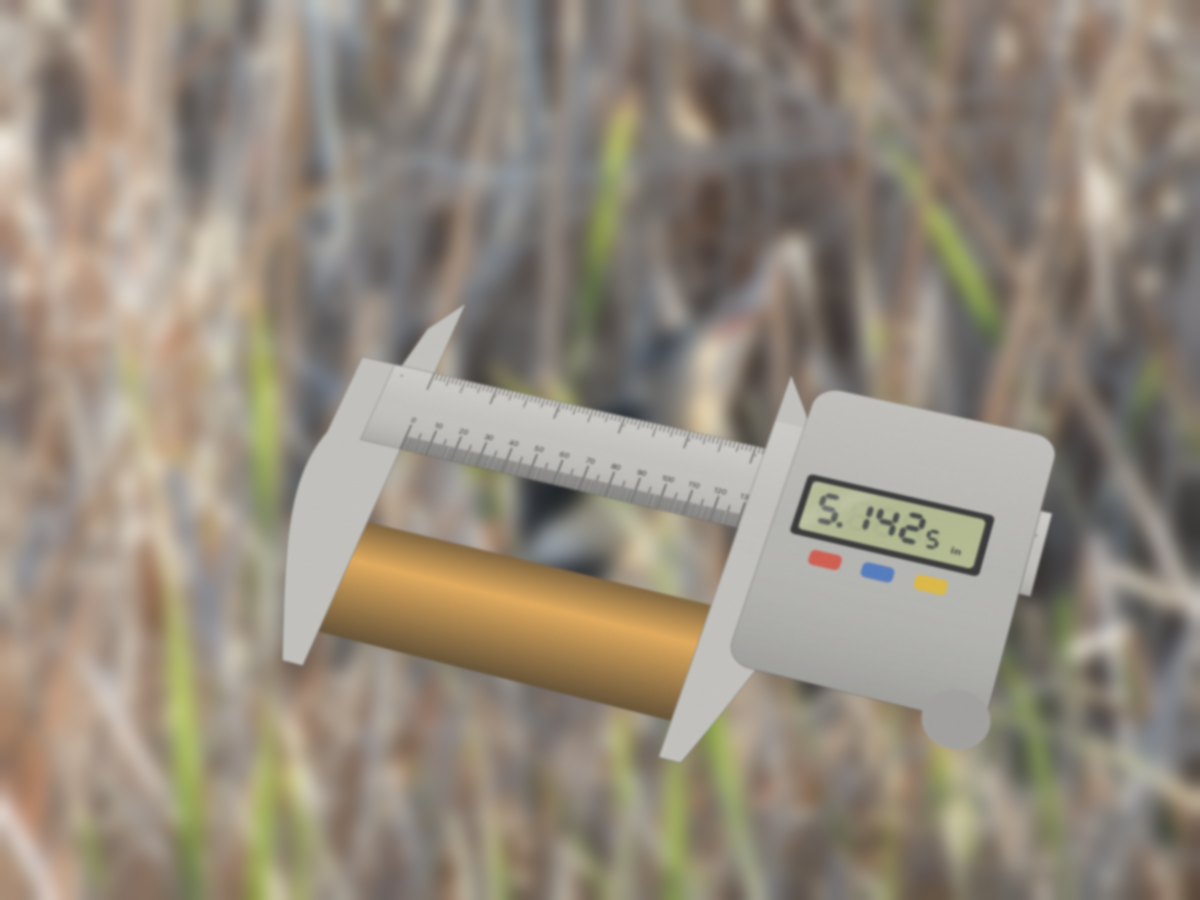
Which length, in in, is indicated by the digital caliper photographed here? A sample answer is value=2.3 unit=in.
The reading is value=5.1425 unit=in
